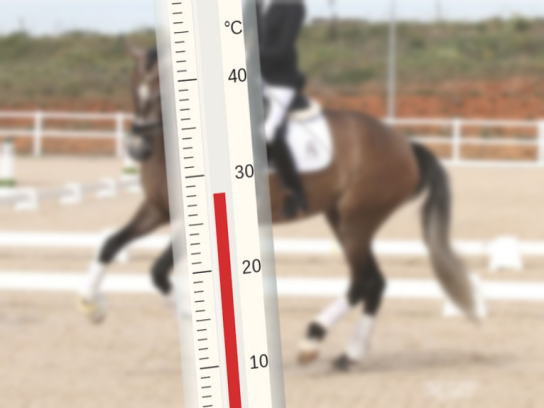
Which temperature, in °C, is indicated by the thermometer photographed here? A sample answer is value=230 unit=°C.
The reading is value=28 unit=°C
